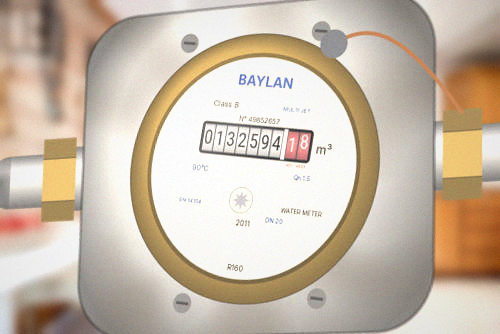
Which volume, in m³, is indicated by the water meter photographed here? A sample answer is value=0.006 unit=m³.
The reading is value=132594.18 unit=m³
